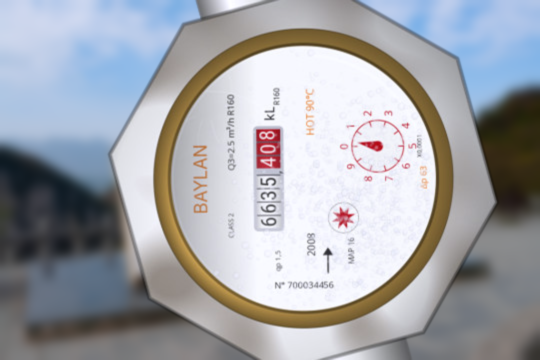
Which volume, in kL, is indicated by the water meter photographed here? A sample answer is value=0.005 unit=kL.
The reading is value=6635.4080 unit=kL
